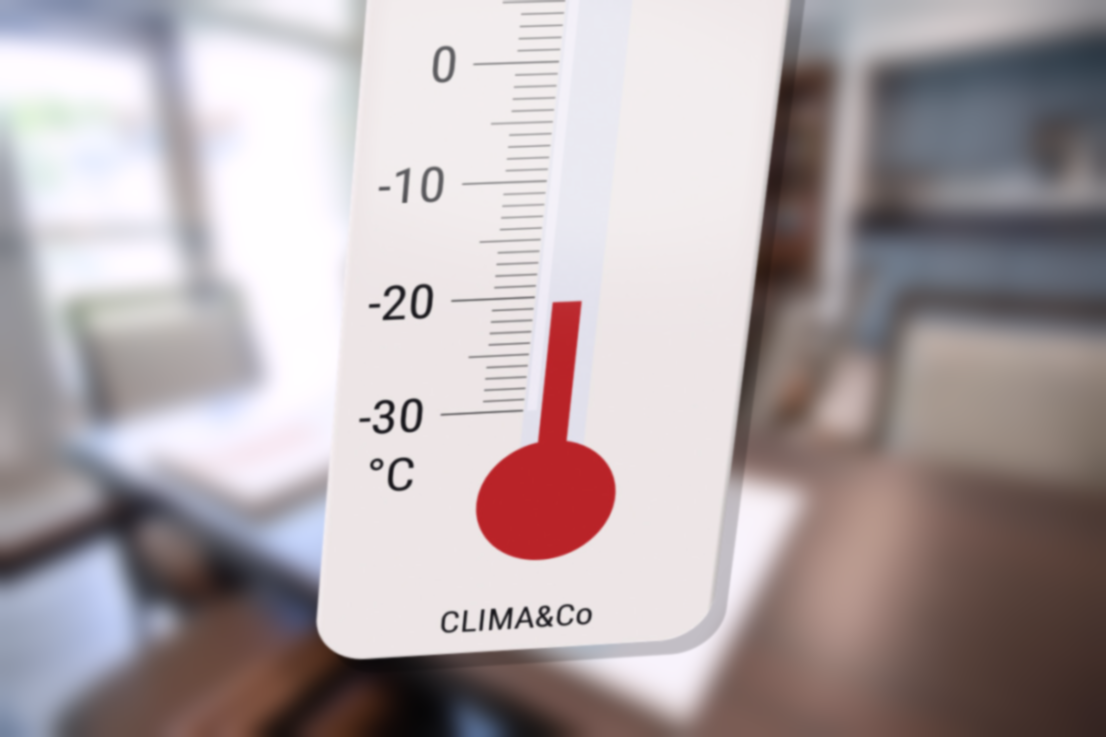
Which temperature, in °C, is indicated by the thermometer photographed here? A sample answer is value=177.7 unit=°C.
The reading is value=-20.5 unit=°C
